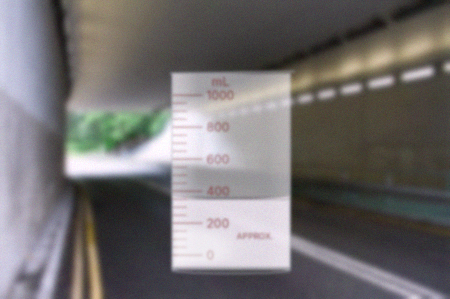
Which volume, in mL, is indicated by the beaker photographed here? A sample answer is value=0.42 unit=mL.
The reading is value=350 unit=mL
